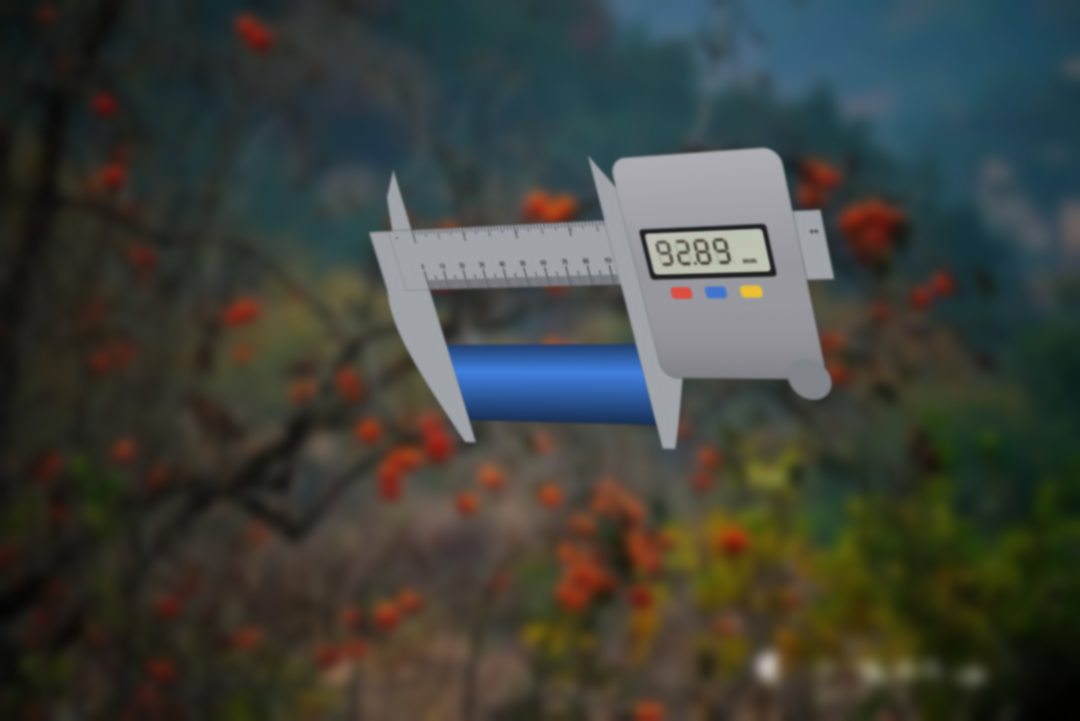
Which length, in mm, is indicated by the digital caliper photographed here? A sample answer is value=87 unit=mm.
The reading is value=92.89 unit=mm
